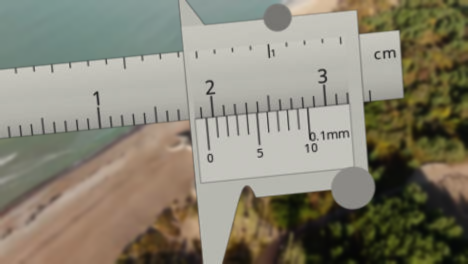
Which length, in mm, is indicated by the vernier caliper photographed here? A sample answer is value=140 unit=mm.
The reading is value=19.4 unit=mm
